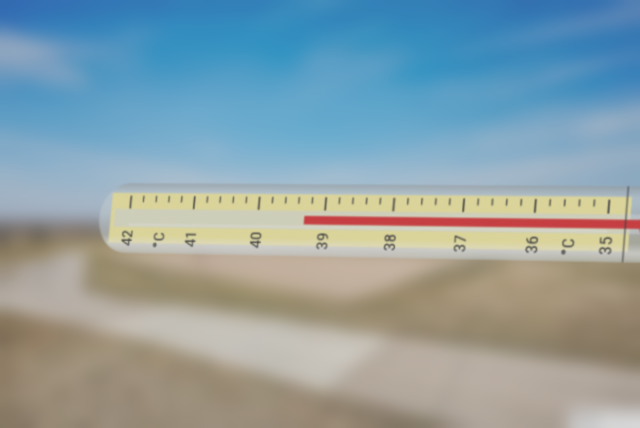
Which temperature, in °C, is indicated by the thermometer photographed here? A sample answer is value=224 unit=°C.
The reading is value=39.3 unit=°C
